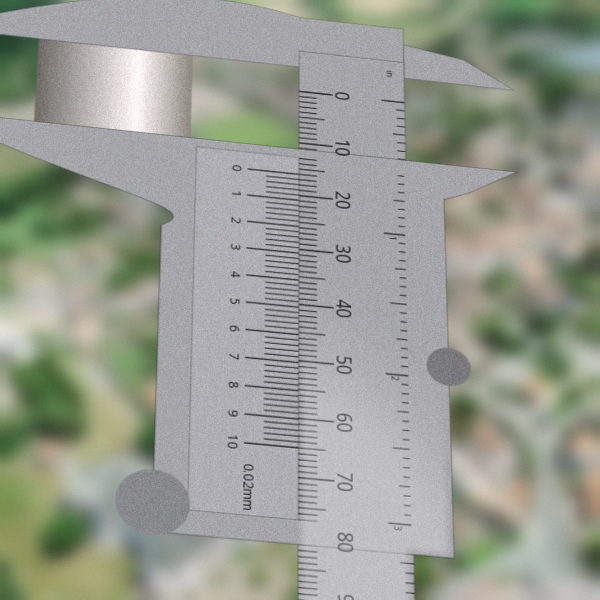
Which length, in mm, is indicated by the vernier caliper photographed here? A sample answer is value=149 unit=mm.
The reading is value=16.0 unit=mm
